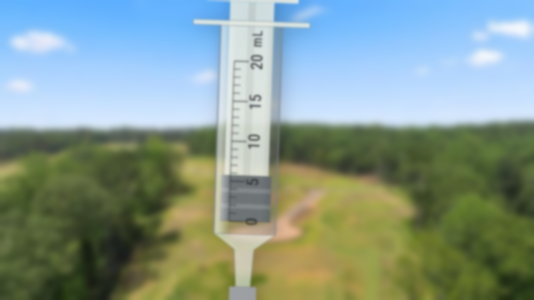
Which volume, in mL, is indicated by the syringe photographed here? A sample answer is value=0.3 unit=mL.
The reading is value=0 unit=mL
